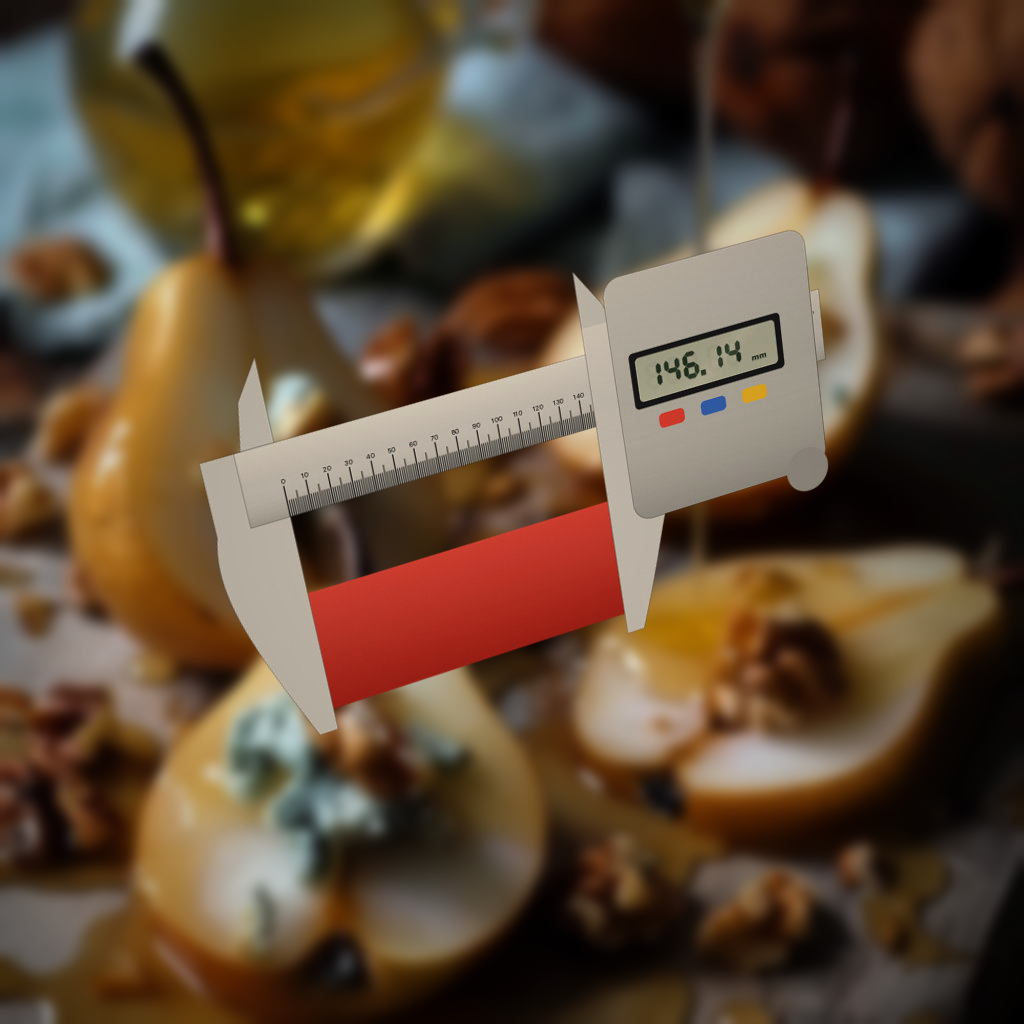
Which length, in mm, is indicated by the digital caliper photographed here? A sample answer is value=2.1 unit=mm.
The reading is value=146.14 unit=mm
